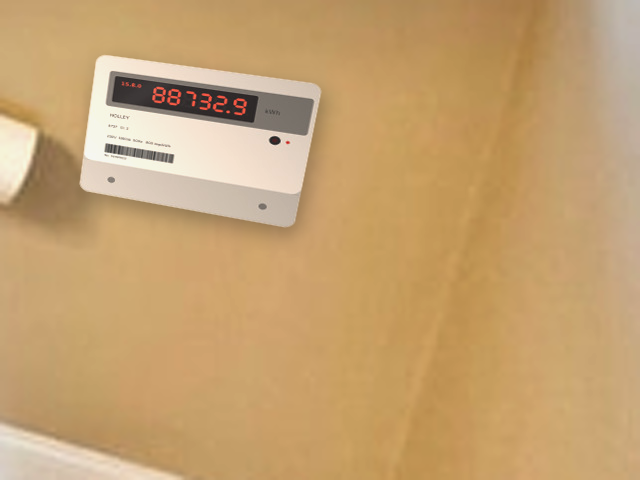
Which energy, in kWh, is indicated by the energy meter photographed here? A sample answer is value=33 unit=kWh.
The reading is value=88732.9 unit=kWh
